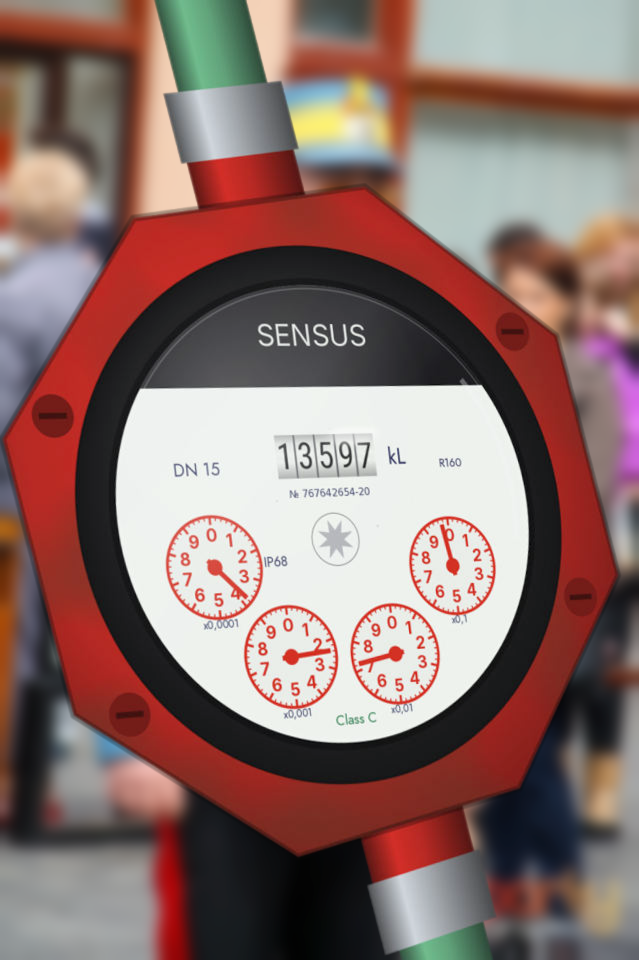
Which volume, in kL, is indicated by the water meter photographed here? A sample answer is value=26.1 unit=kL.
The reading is value=13596.9723 unit=kL
